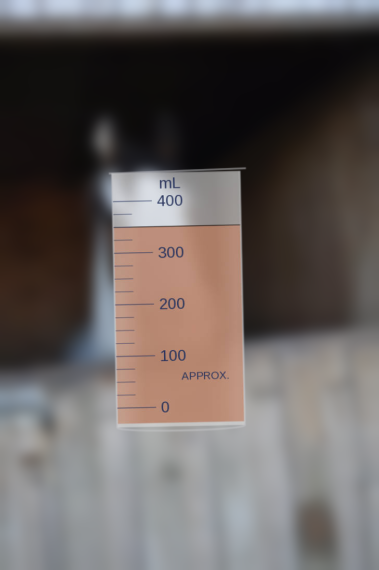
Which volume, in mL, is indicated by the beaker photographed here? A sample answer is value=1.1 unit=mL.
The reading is value=350 unit=mL
